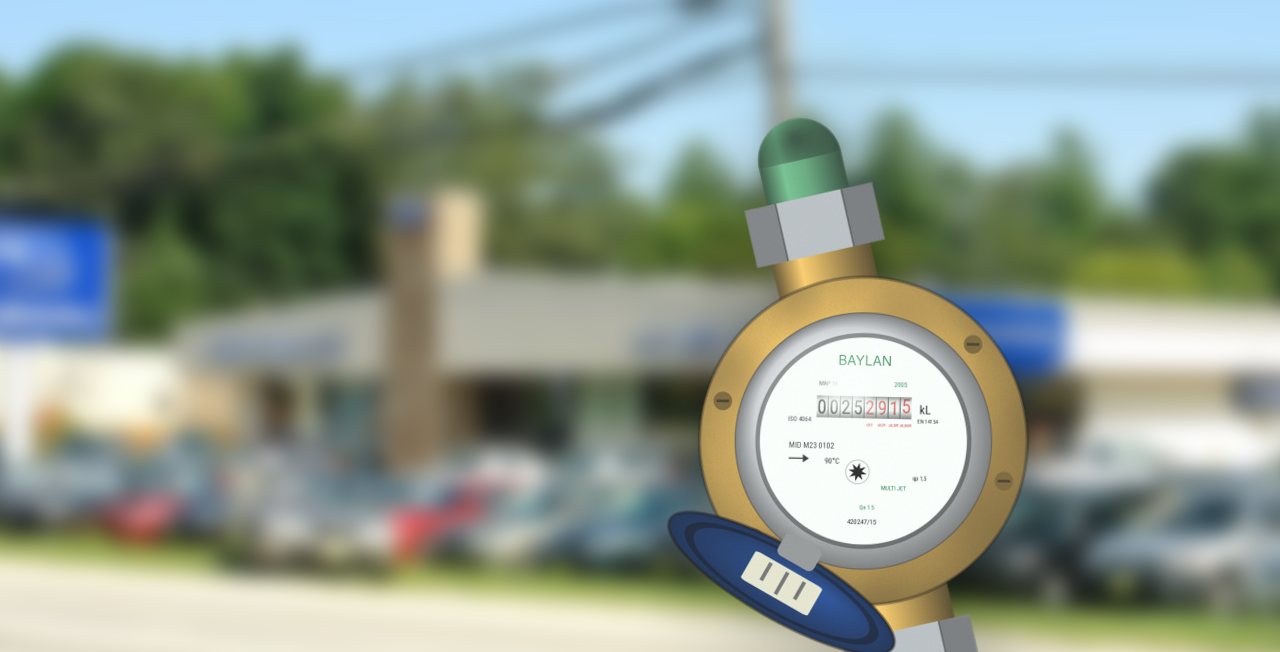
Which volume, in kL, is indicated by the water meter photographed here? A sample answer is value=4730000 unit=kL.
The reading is value=25.2915 unit=kL
